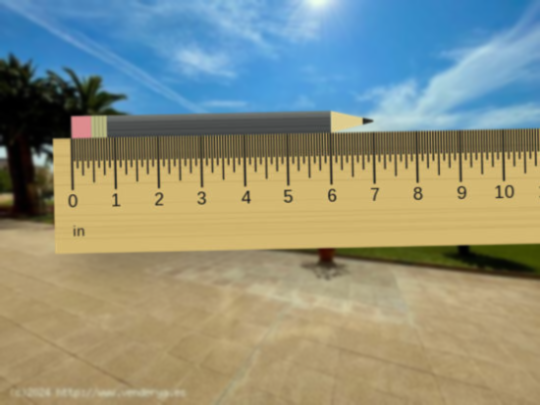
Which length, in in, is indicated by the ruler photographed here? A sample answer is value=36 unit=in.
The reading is value=7 unit=in
